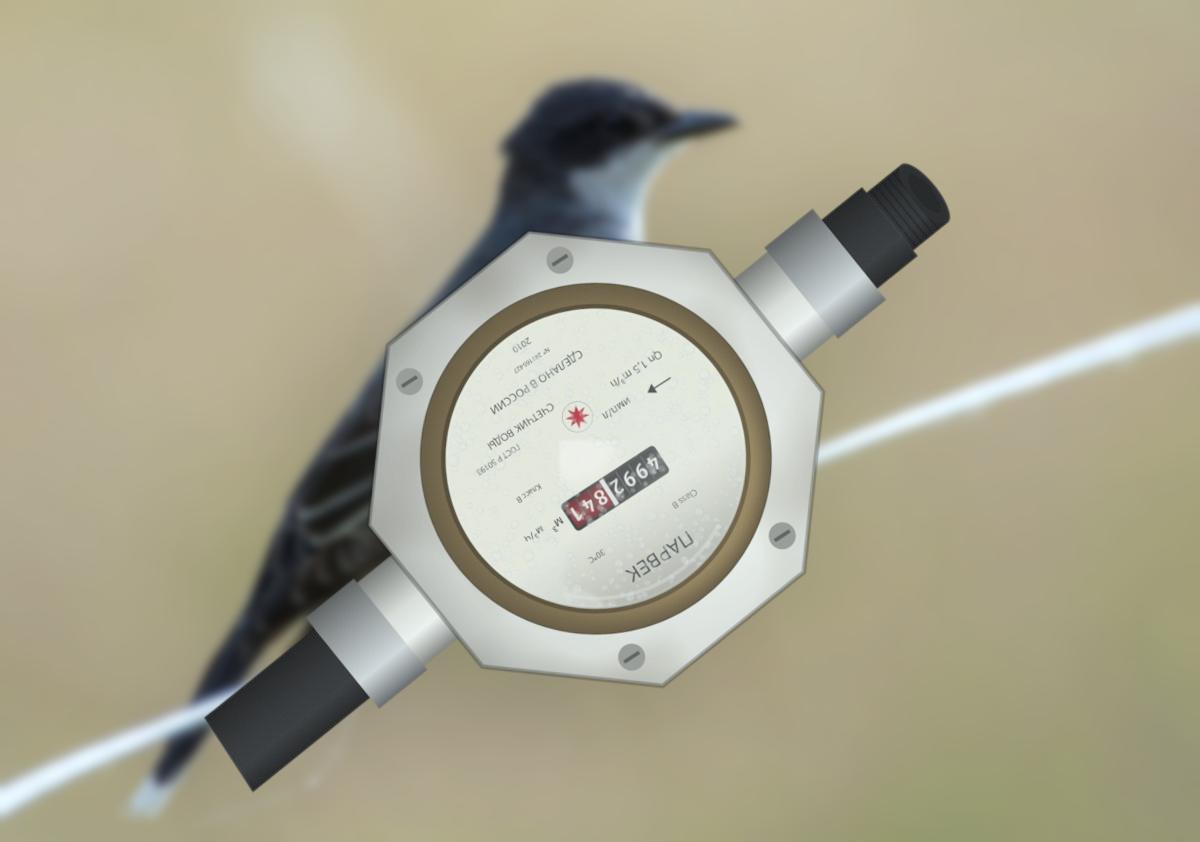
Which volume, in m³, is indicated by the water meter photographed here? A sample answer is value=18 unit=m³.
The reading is value=4992.841 unit=m³
